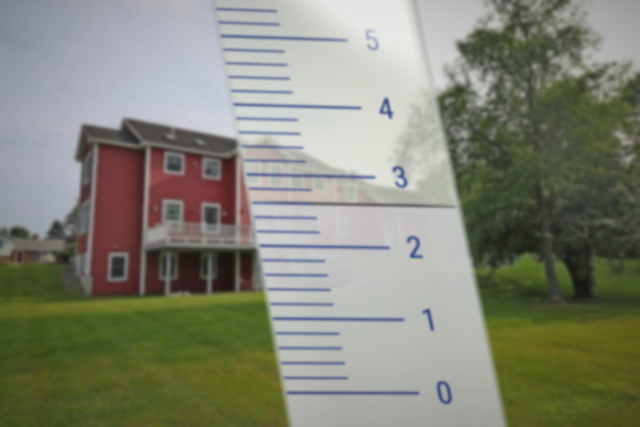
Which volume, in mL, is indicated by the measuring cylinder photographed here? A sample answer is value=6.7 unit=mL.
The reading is value=2.6 unit=mL
